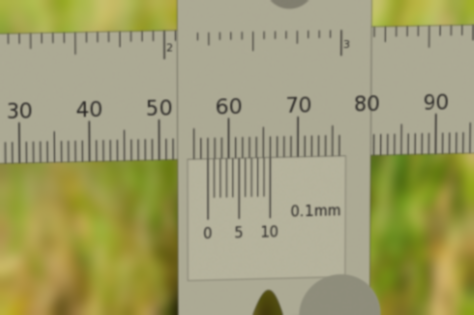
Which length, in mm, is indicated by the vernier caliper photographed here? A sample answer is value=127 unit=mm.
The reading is value=57.0 unit=mm
